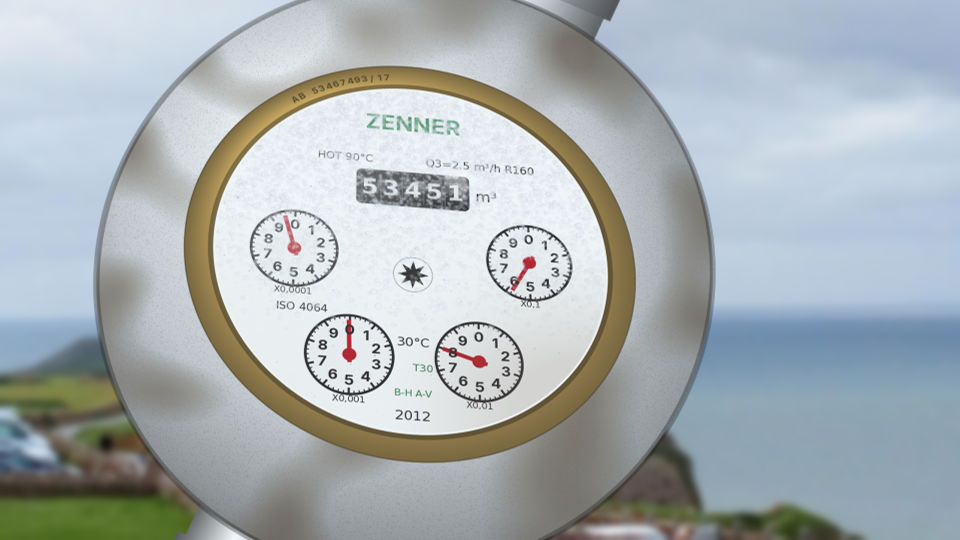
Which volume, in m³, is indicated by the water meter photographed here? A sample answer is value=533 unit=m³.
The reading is value=53451.5799 unit=m³
